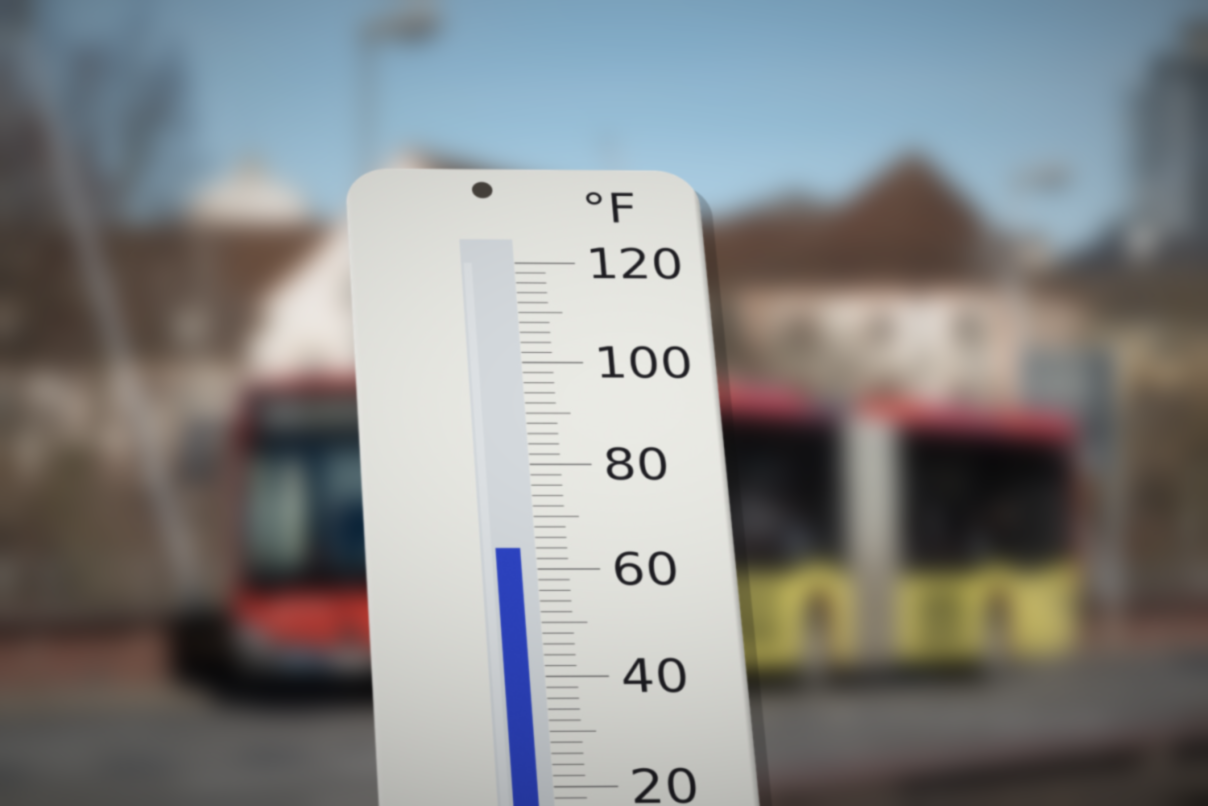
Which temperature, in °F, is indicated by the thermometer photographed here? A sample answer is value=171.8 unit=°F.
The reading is value=64 unit=°F
